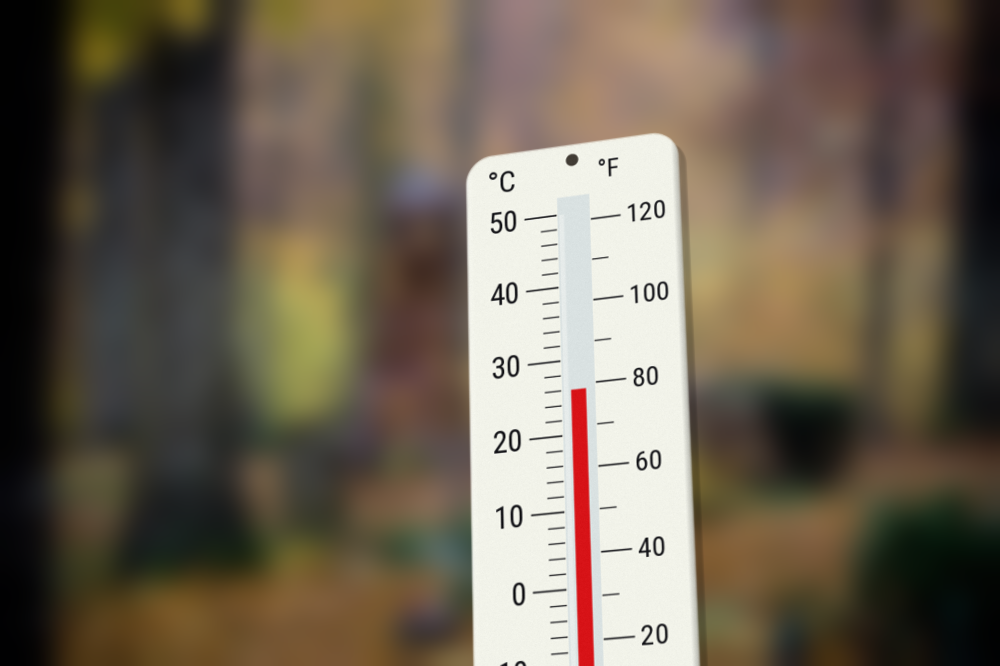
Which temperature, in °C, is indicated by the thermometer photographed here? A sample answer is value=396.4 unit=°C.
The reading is value=26 unit=°C
